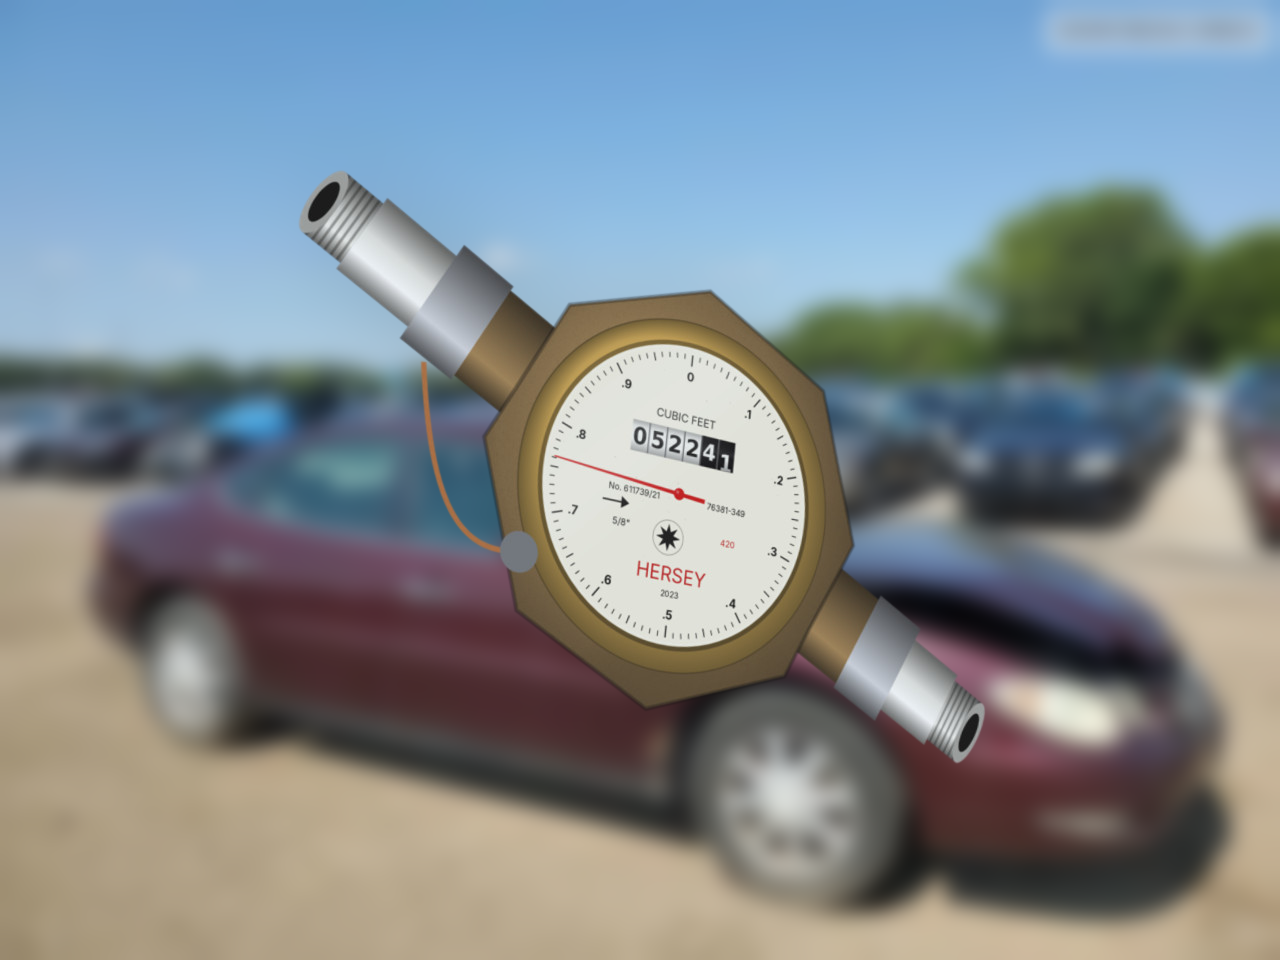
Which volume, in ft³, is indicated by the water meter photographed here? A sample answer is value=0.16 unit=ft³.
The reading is value=52240.76 unit=ft³
